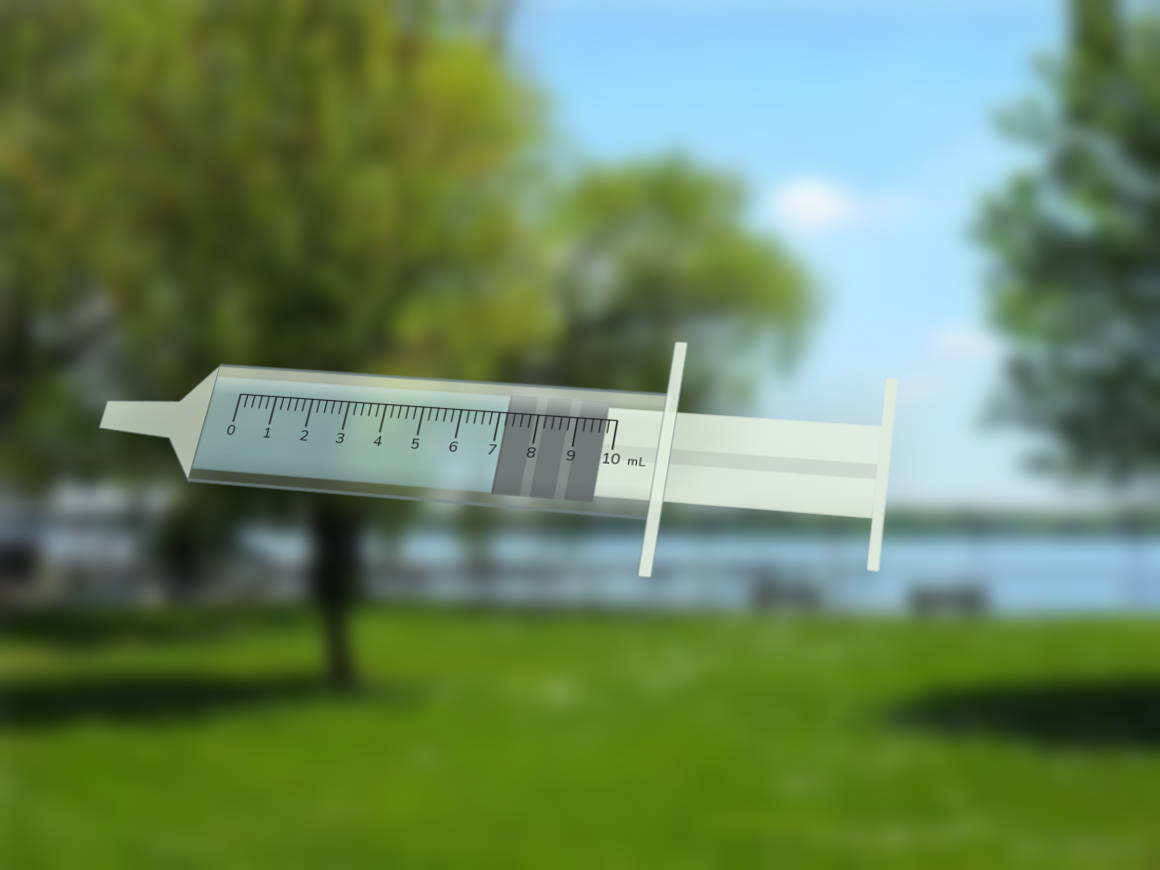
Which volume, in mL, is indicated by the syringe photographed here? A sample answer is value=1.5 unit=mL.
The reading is value=7.2 unit=mL
